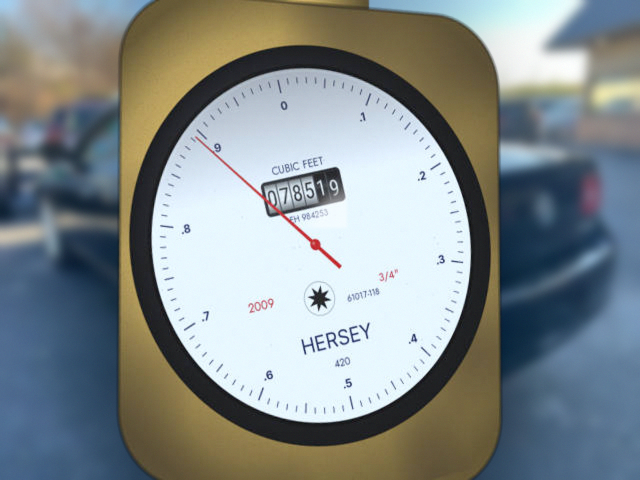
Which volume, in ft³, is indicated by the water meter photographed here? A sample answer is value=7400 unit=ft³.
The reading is value=78518.89 unit=ft³
